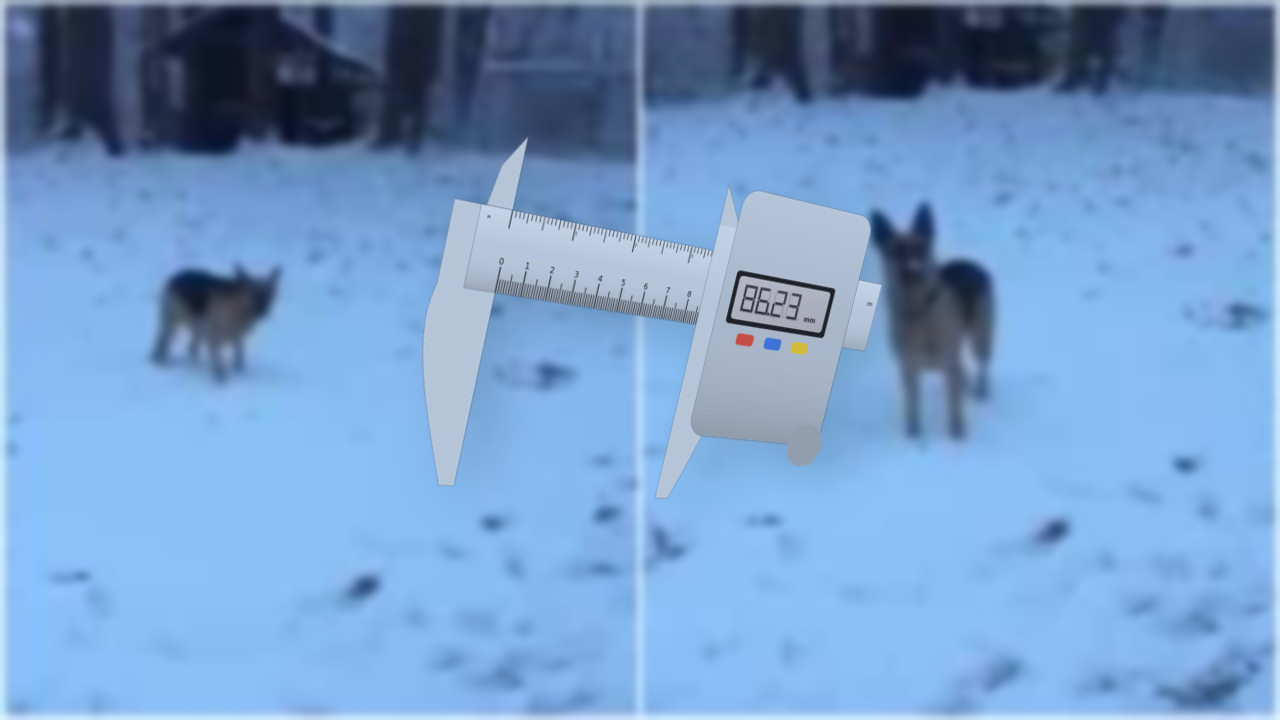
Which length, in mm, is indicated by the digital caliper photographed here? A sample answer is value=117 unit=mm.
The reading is value=86.23 unit=mm
